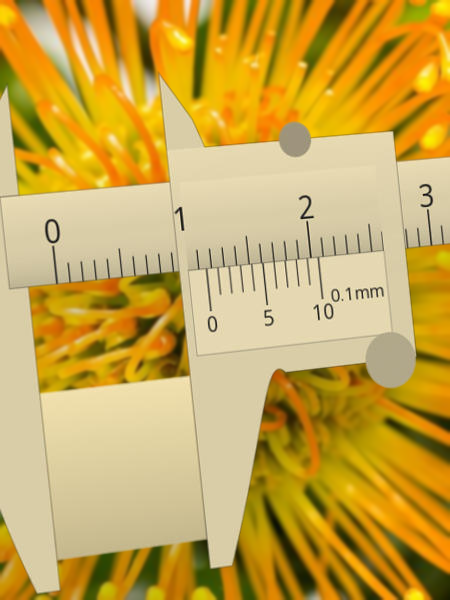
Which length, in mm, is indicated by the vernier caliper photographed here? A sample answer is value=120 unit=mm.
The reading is value=11.6 unit=mm
